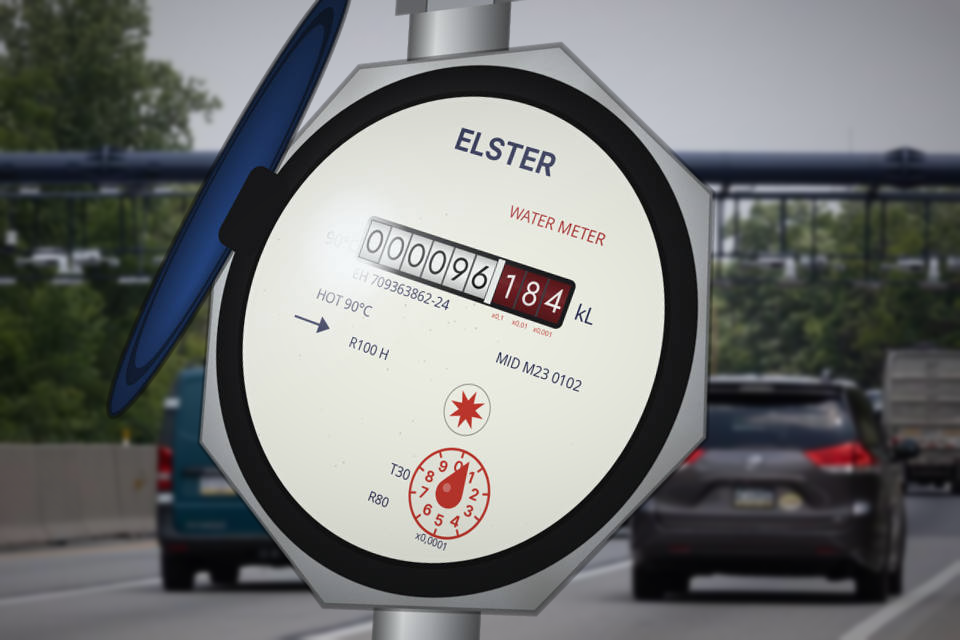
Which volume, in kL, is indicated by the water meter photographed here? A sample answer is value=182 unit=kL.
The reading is value=96.1840 unit=kL
